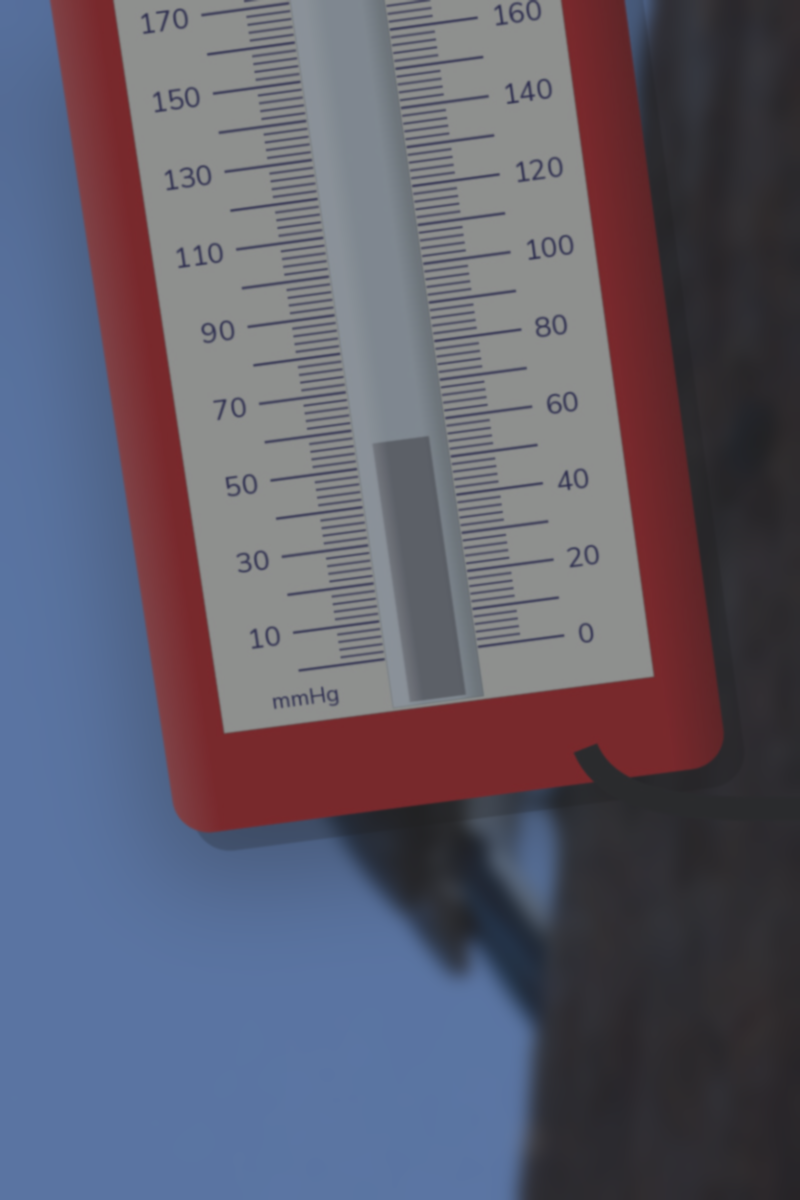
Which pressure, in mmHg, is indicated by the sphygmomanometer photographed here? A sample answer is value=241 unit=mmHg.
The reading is value=56 unit=mmHg
